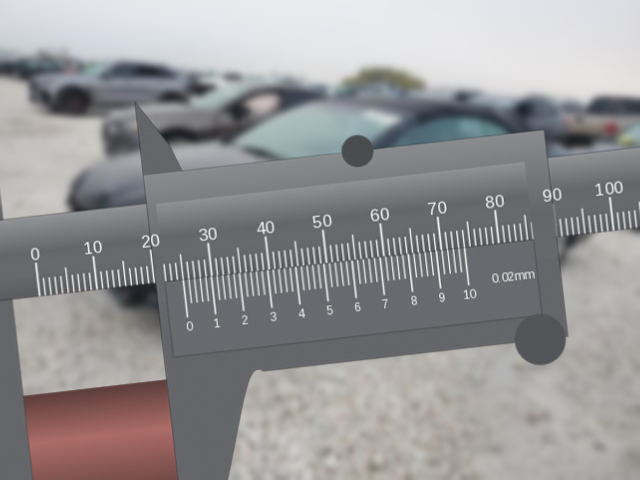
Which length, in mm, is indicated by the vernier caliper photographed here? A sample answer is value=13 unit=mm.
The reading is value=25.0 unit=mm
